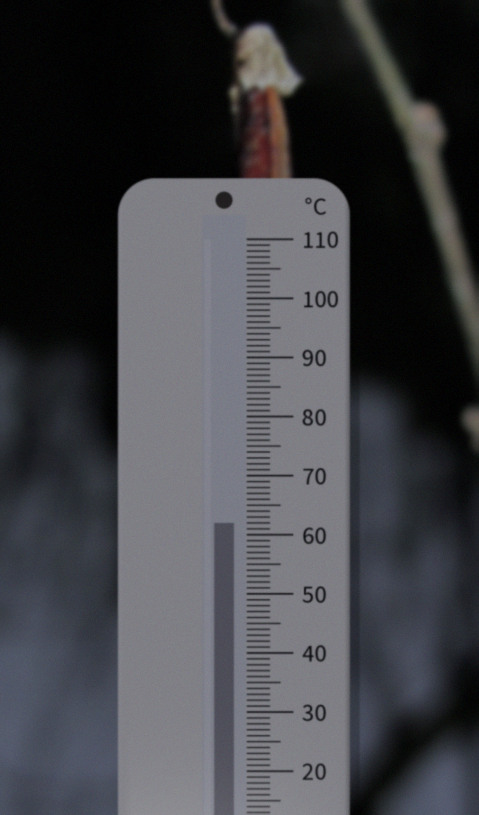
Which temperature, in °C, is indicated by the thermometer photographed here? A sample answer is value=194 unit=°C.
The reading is value=62 unit=°C
